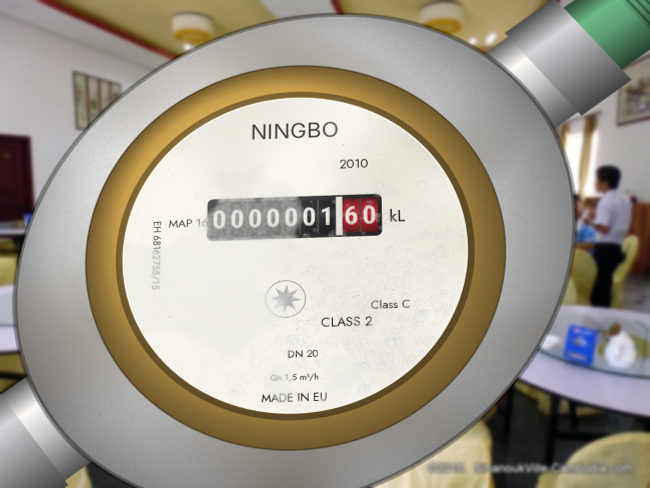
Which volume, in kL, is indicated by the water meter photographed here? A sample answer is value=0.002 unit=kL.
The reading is value=1.60 unit=kL
